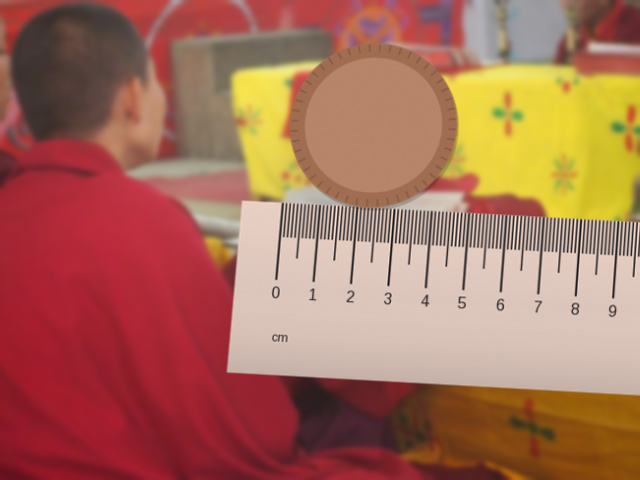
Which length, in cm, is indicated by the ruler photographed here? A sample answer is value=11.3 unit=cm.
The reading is value=4.5 unit=cm
